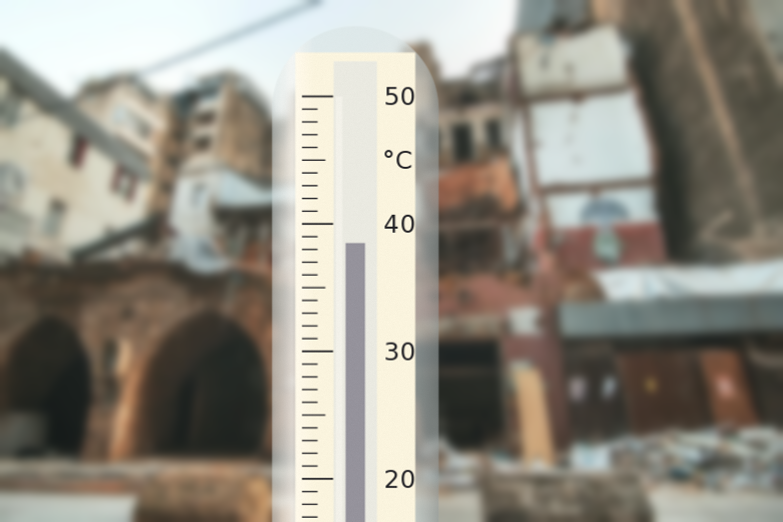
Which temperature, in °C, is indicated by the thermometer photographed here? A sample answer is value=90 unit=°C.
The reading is value=38.5 unit=°C
